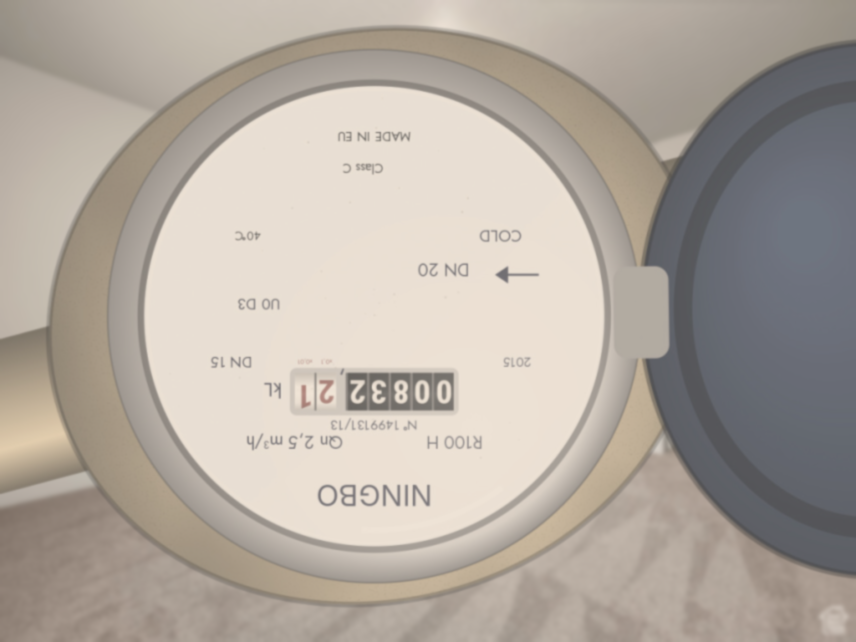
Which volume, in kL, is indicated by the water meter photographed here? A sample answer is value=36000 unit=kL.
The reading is value=832.21 unit=kL
